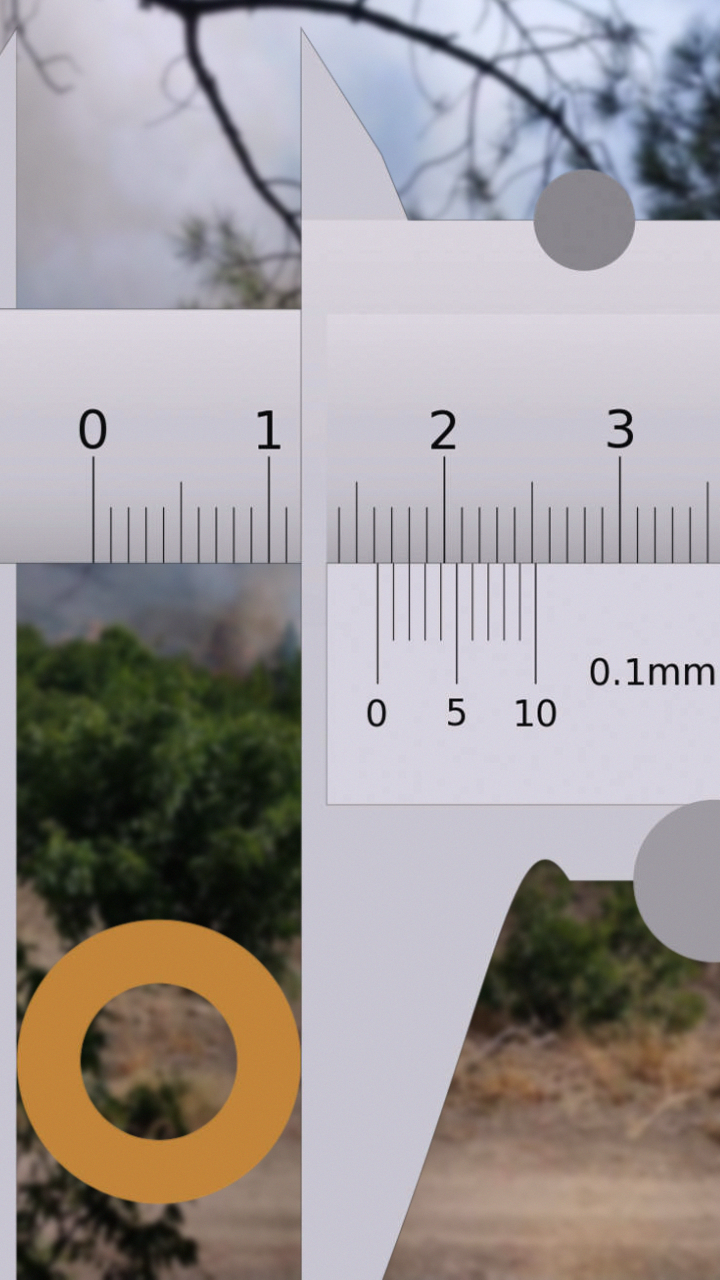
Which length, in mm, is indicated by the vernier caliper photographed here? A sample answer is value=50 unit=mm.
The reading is value=16.2 unit=mm
